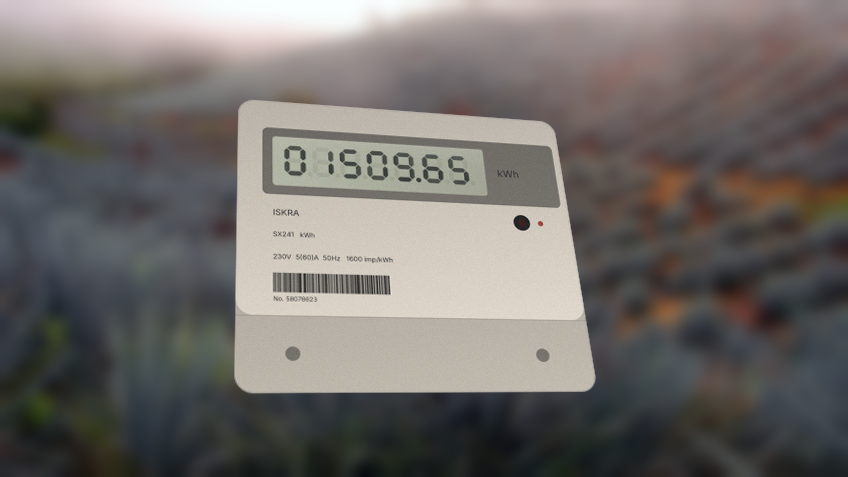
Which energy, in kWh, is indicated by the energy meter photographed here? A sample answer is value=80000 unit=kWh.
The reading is value=1509.65 unit=kWh
